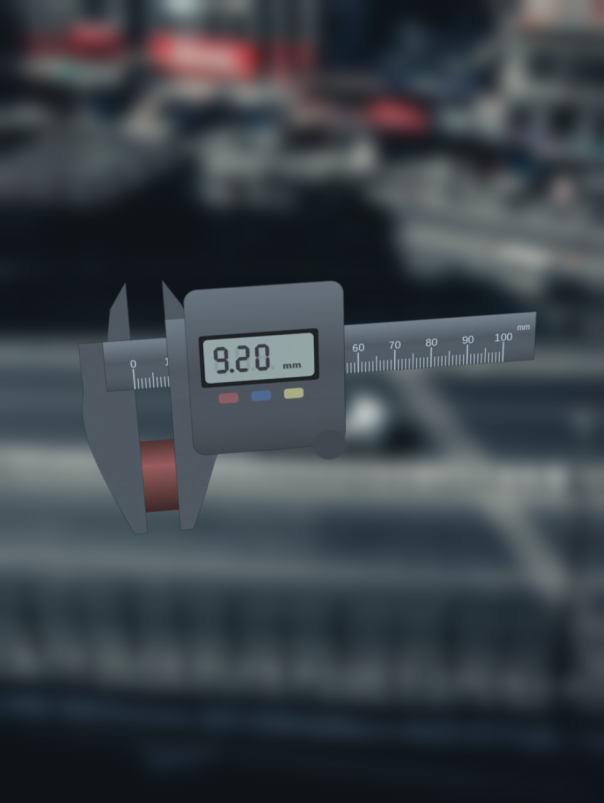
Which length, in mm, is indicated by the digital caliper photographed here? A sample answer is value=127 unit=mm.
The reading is value=9.20 unit=mm
